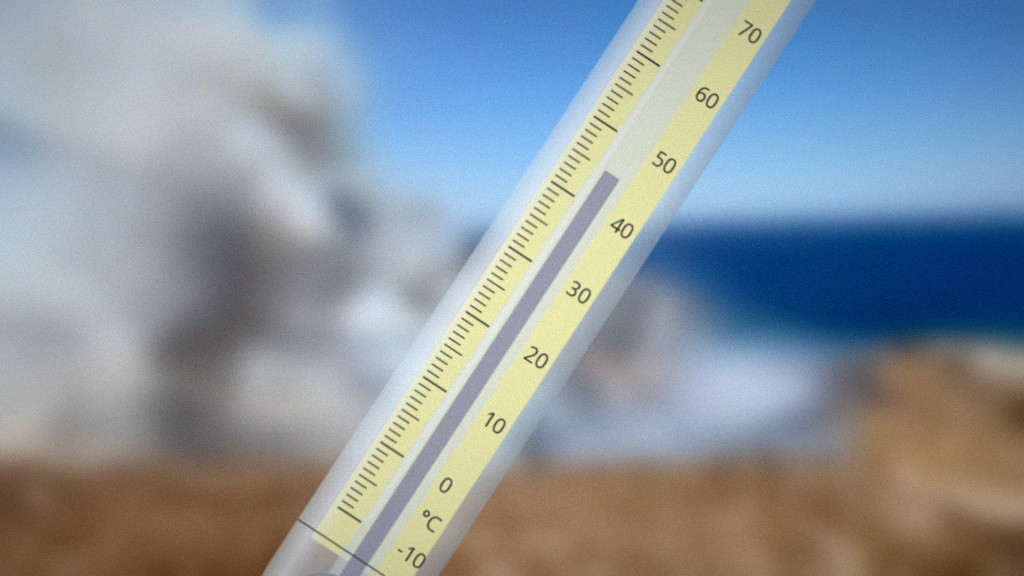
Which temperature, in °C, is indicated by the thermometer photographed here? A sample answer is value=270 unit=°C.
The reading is value=45 unit=°C
